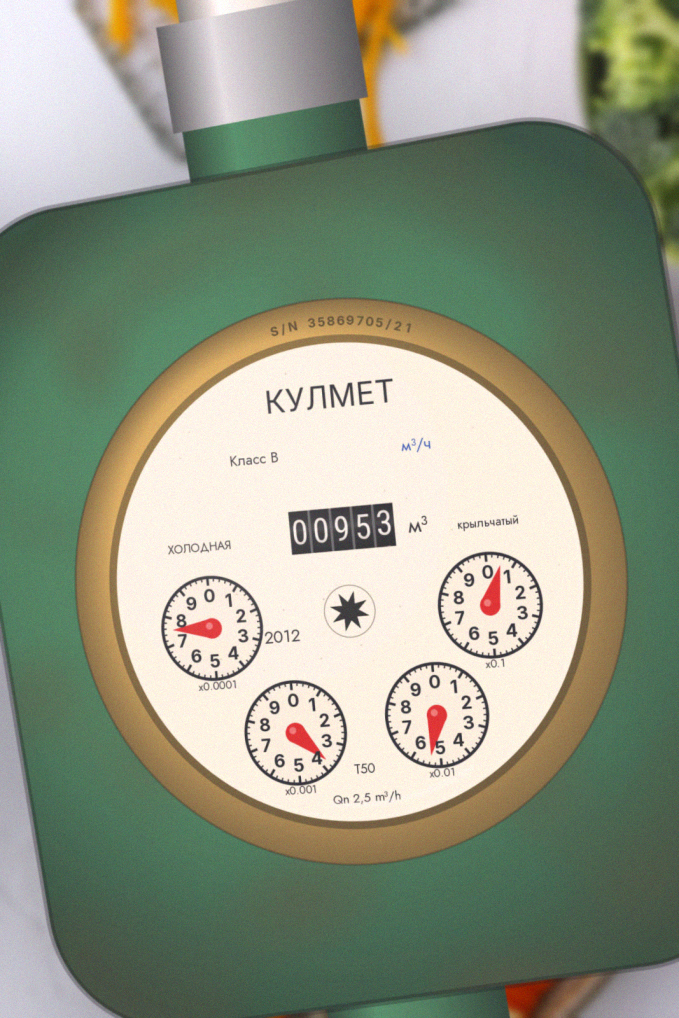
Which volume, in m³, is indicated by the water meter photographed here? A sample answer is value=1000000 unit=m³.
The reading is value=953.0537 unit=m³
